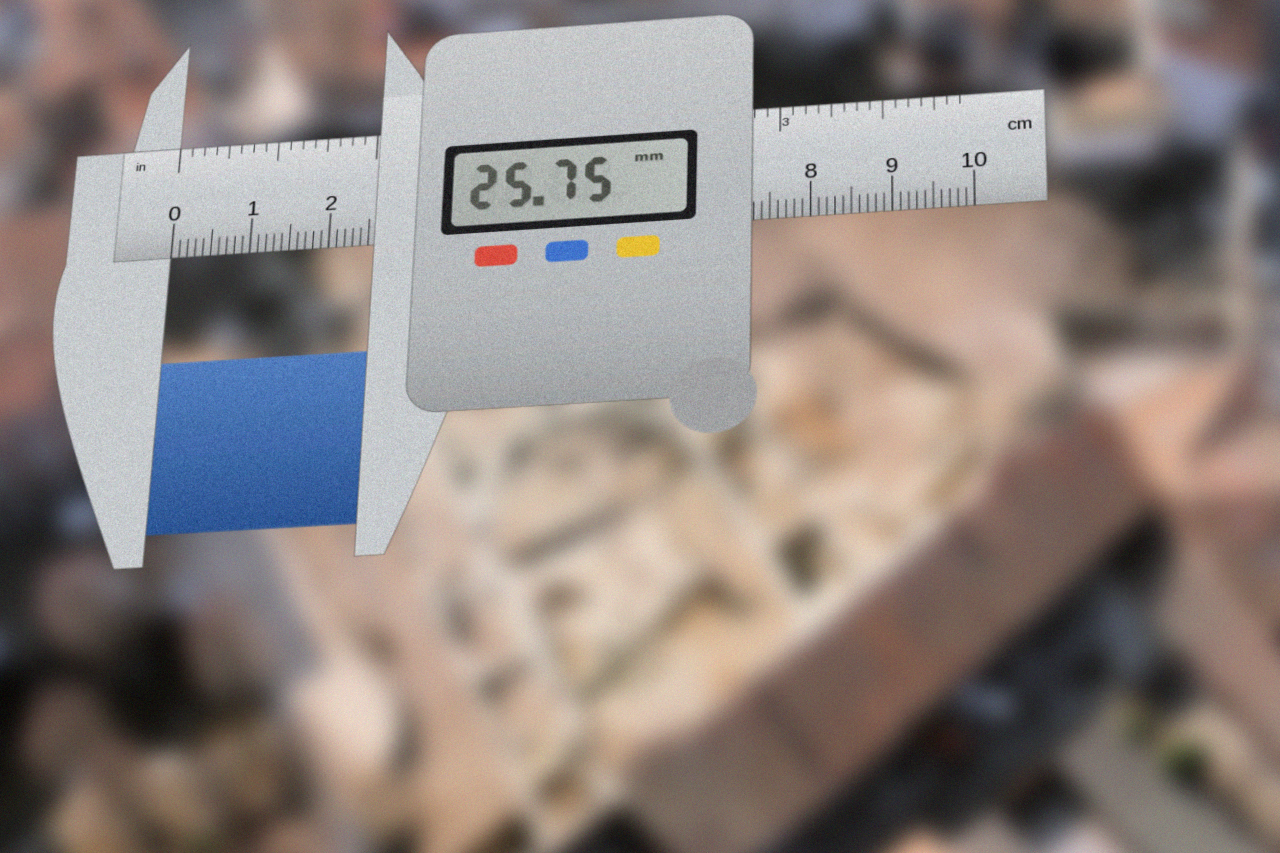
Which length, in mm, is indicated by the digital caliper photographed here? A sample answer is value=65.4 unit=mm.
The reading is value=25.75 unit=mm
